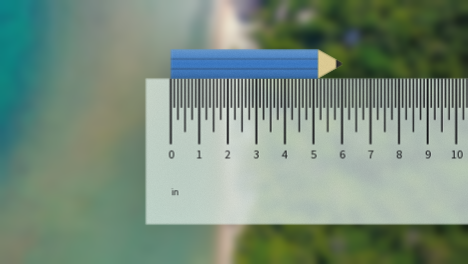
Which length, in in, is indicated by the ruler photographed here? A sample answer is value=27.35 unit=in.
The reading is value=6 unit=in
